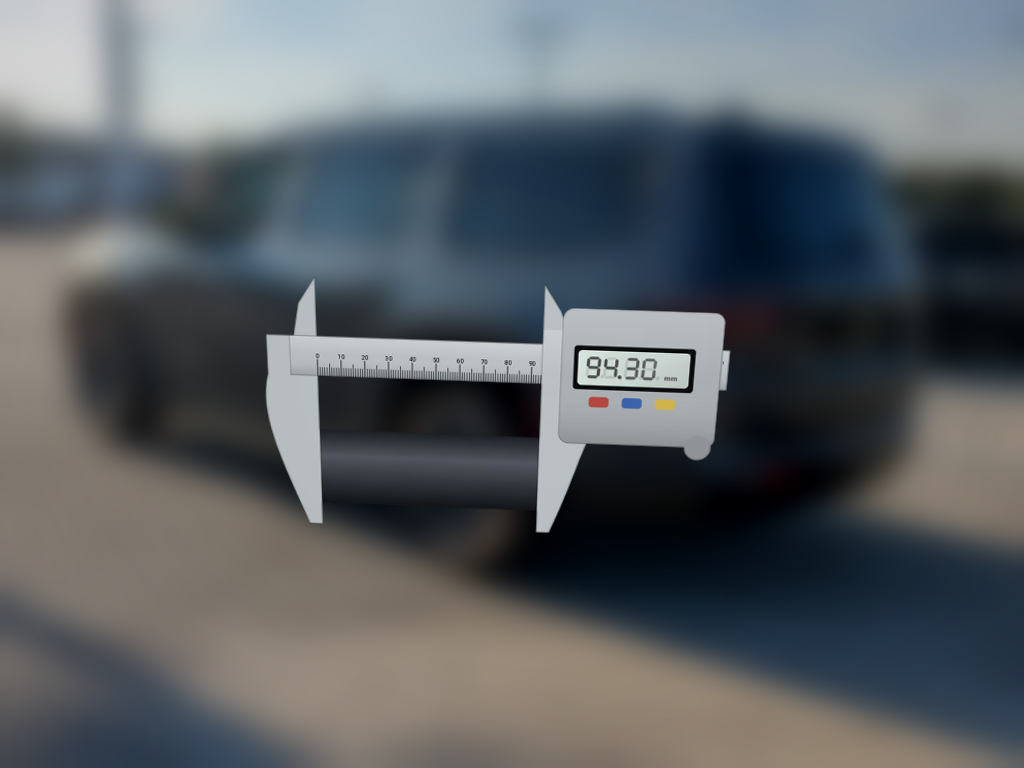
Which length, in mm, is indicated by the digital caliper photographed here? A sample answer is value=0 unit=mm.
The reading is value=94.30 unit=mm
